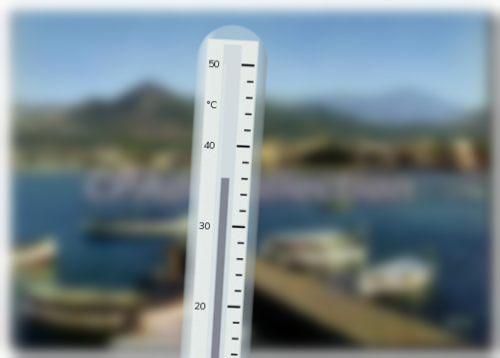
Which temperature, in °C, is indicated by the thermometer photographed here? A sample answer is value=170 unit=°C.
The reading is value=36 unit=°C
